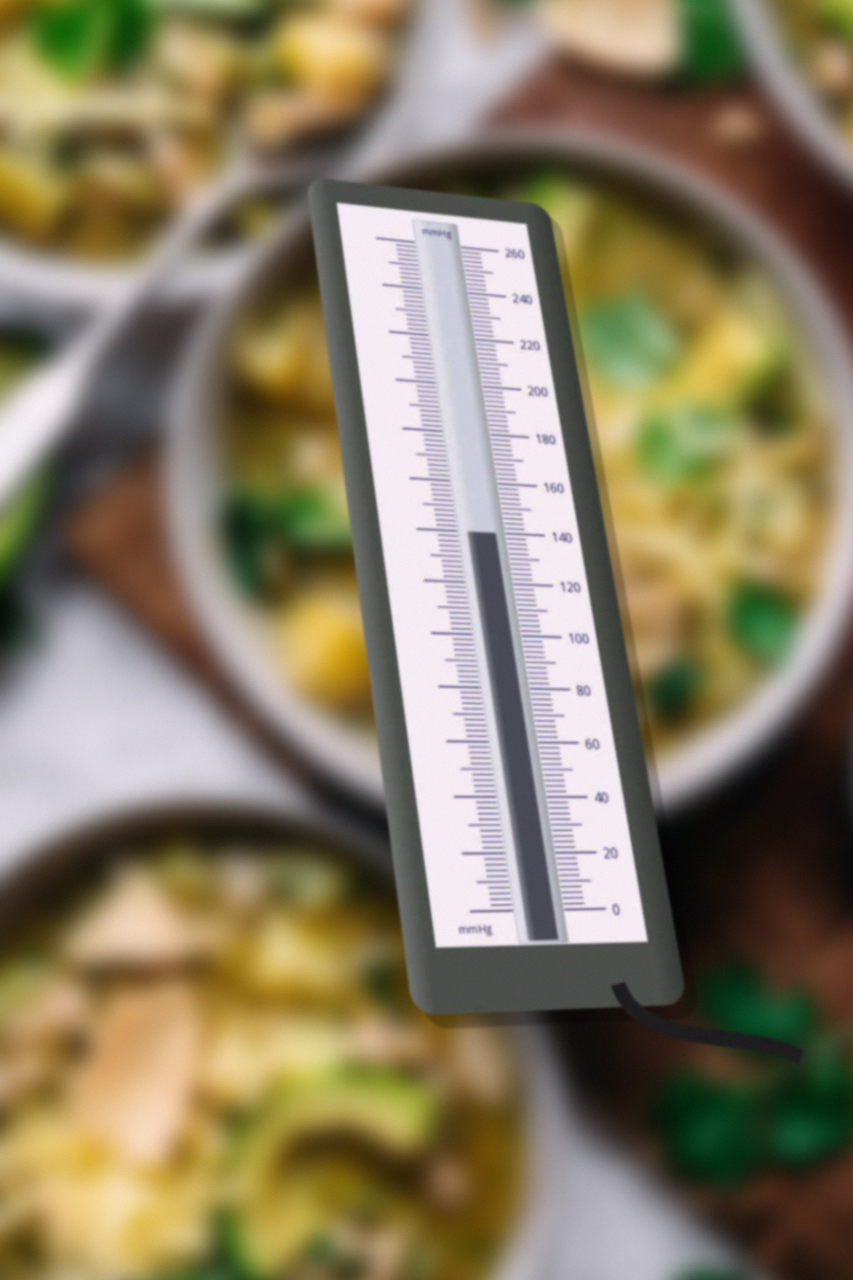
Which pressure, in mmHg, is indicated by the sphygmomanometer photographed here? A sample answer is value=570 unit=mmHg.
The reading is value=140 unit=mmHg
